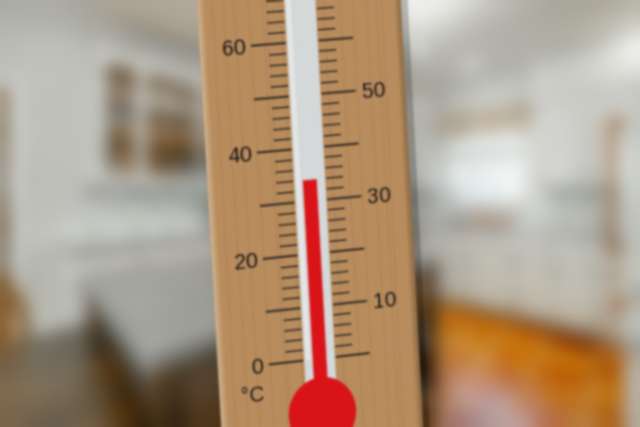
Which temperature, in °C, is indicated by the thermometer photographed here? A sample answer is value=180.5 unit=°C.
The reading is value=34 unit=°C
